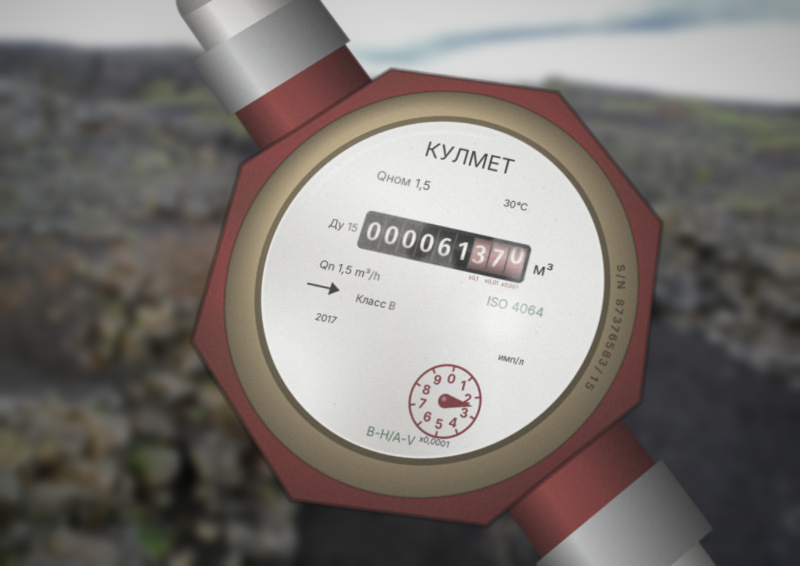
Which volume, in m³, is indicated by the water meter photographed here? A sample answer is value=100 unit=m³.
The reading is value=61.3702 unit=m³
